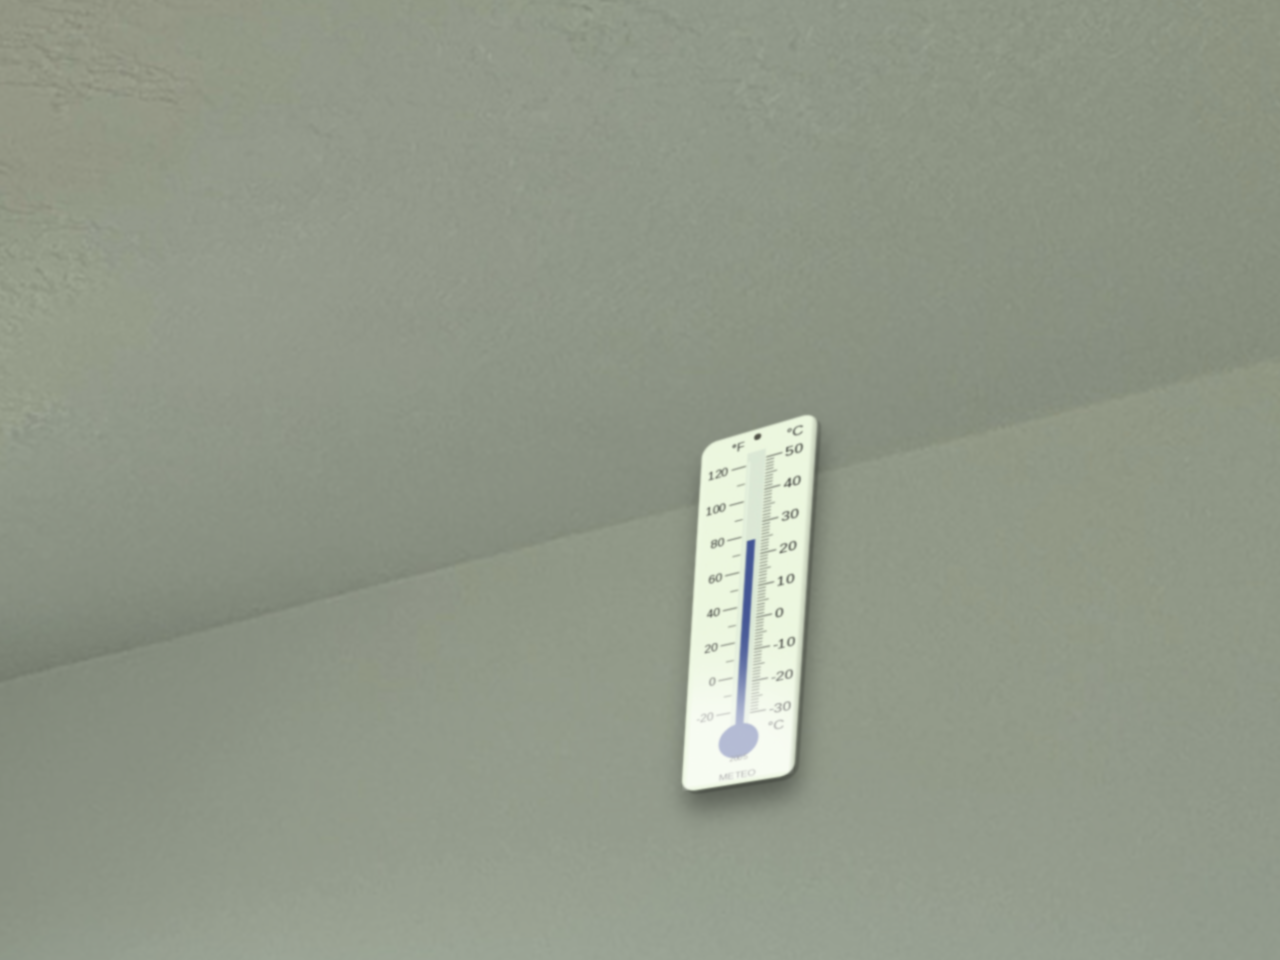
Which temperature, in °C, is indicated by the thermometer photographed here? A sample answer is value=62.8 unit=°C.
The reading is value=25 unit=°C
